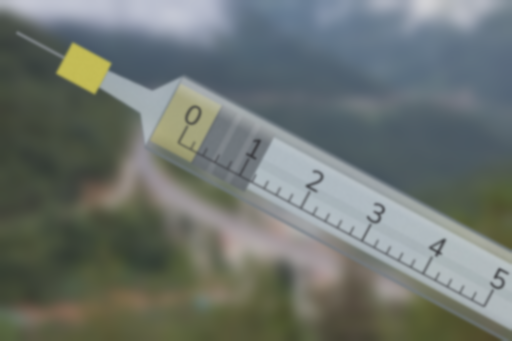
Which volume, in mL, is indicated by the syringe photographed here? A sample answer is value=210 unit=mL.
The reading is value=0.3 unit=mL
